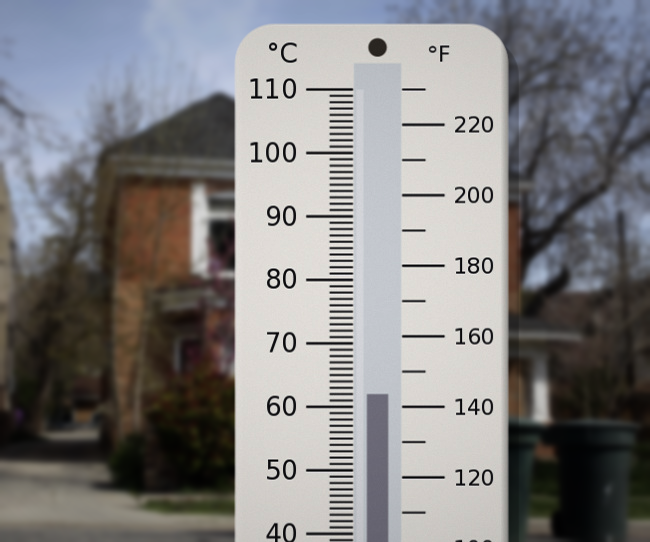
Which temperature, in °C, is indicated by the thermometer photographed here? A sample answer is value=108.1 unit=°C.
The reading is value=62 unit=°C
